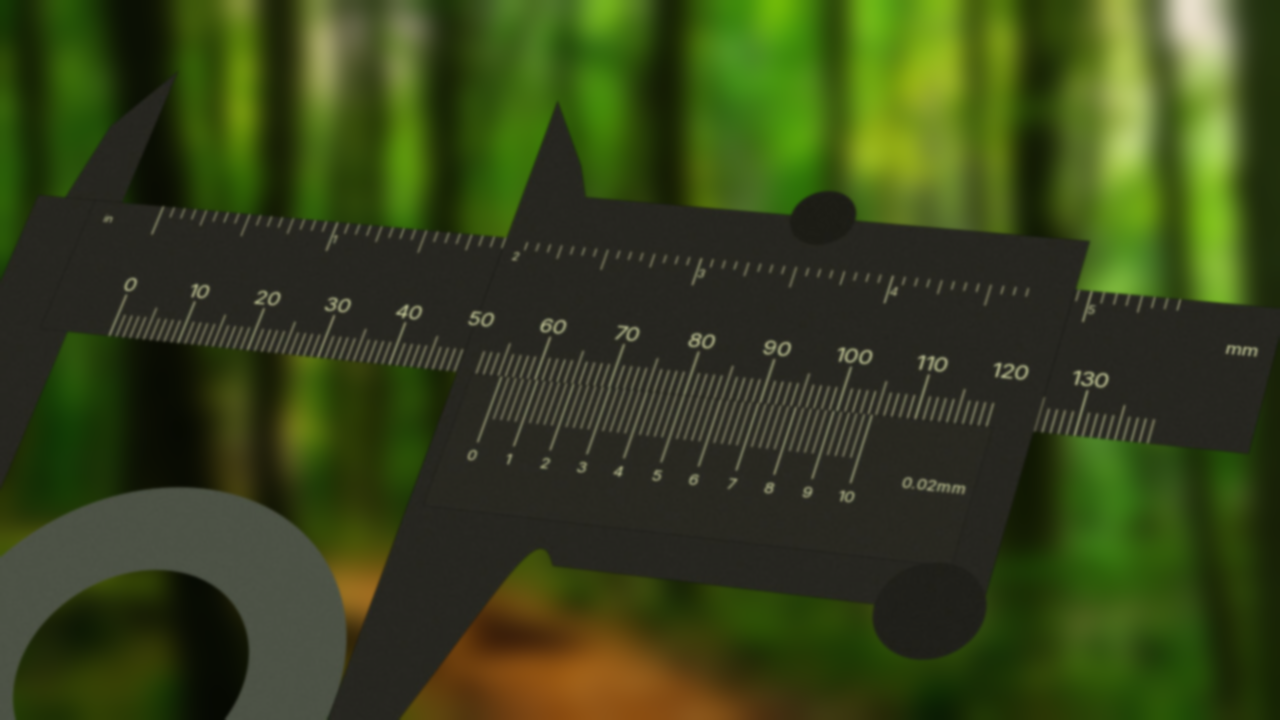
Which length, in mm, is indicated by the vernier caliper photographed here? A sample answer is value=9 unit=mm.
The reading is value=55.5 unit=mm
